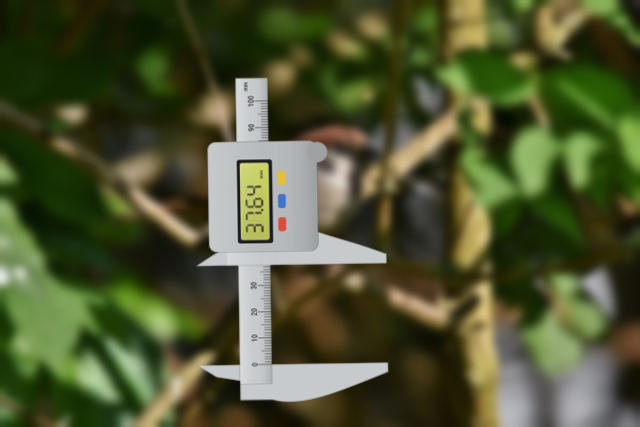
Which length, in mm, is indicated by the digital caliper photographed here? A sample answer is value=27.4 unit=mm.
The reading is value=37.64 unit=mm
